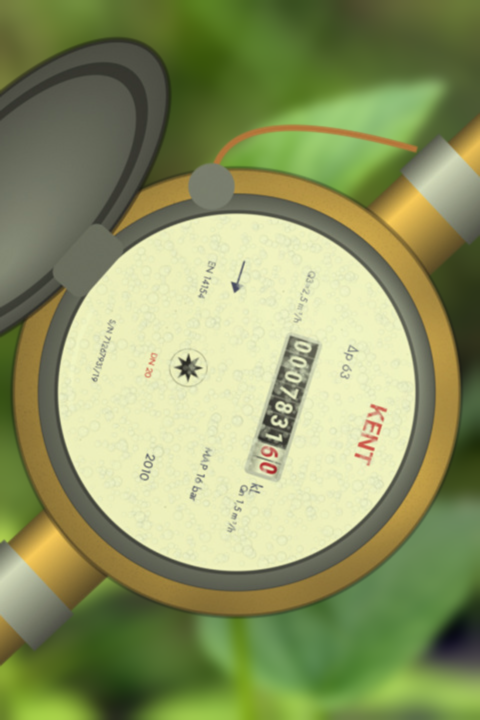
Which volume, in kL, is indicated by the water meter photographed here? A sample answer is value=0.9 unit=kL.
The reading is value=7831.60 unit=kL
